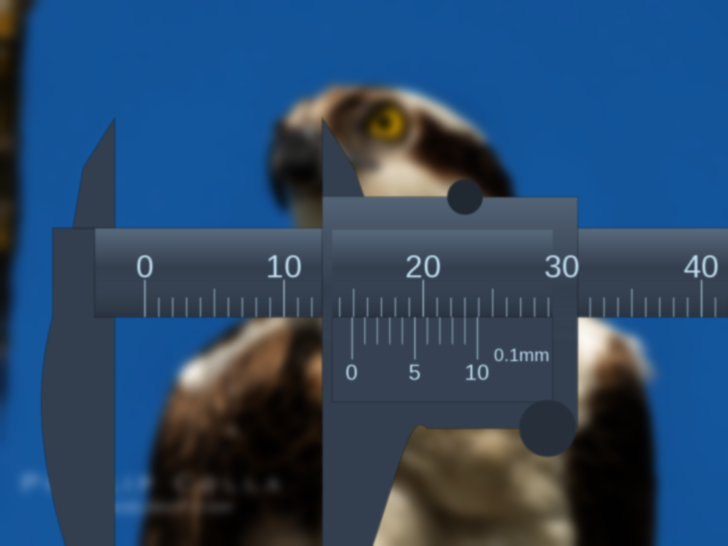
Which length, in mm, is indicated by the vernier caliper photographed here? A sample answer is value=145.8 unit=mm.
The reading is value=14.9 unit=mm
